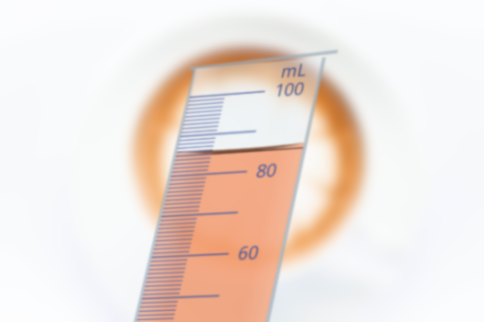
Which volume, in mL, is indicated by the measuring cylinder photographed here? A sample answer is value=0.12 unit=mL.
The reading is value=85 unit=mL
